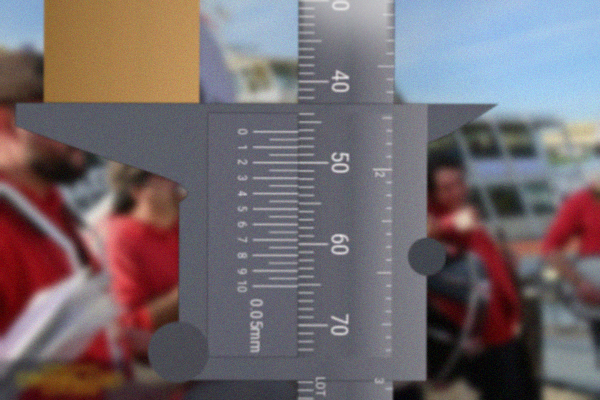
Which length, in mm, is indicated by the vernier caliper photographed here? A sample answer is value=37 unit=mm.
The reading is value=46.2 unit=mm
